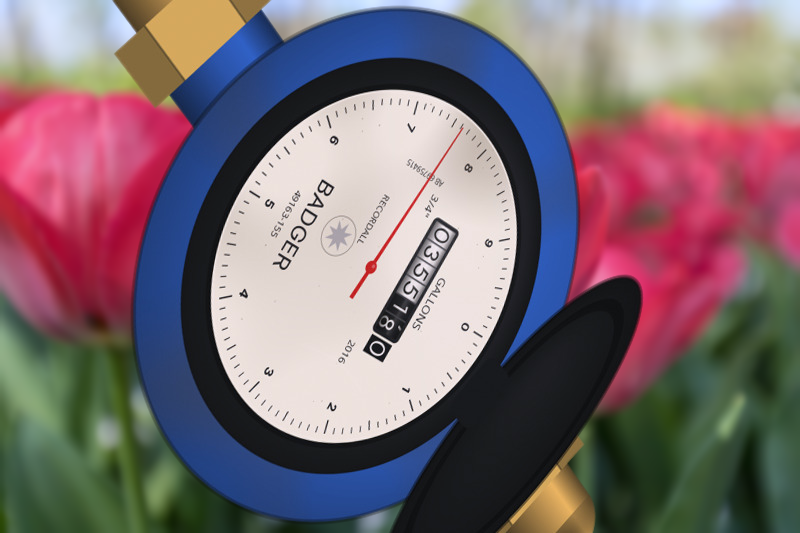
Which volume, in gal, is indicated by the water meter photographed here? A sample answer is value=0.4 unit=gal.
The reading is value=355177.6 unit=gal
